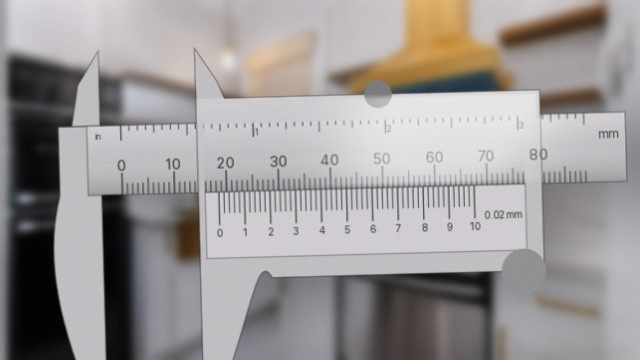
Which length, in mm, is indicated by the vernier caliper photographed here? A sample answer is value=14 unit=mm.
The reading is value=18.5 unit=mm
